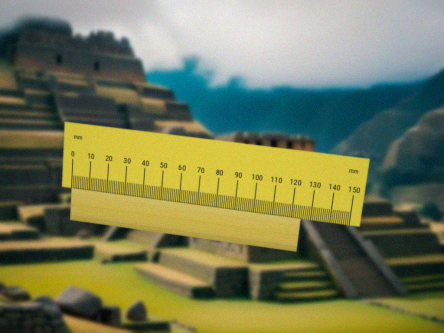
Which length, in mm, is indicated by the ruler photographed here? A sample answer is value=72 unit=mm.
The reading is value=125 unit=mm
